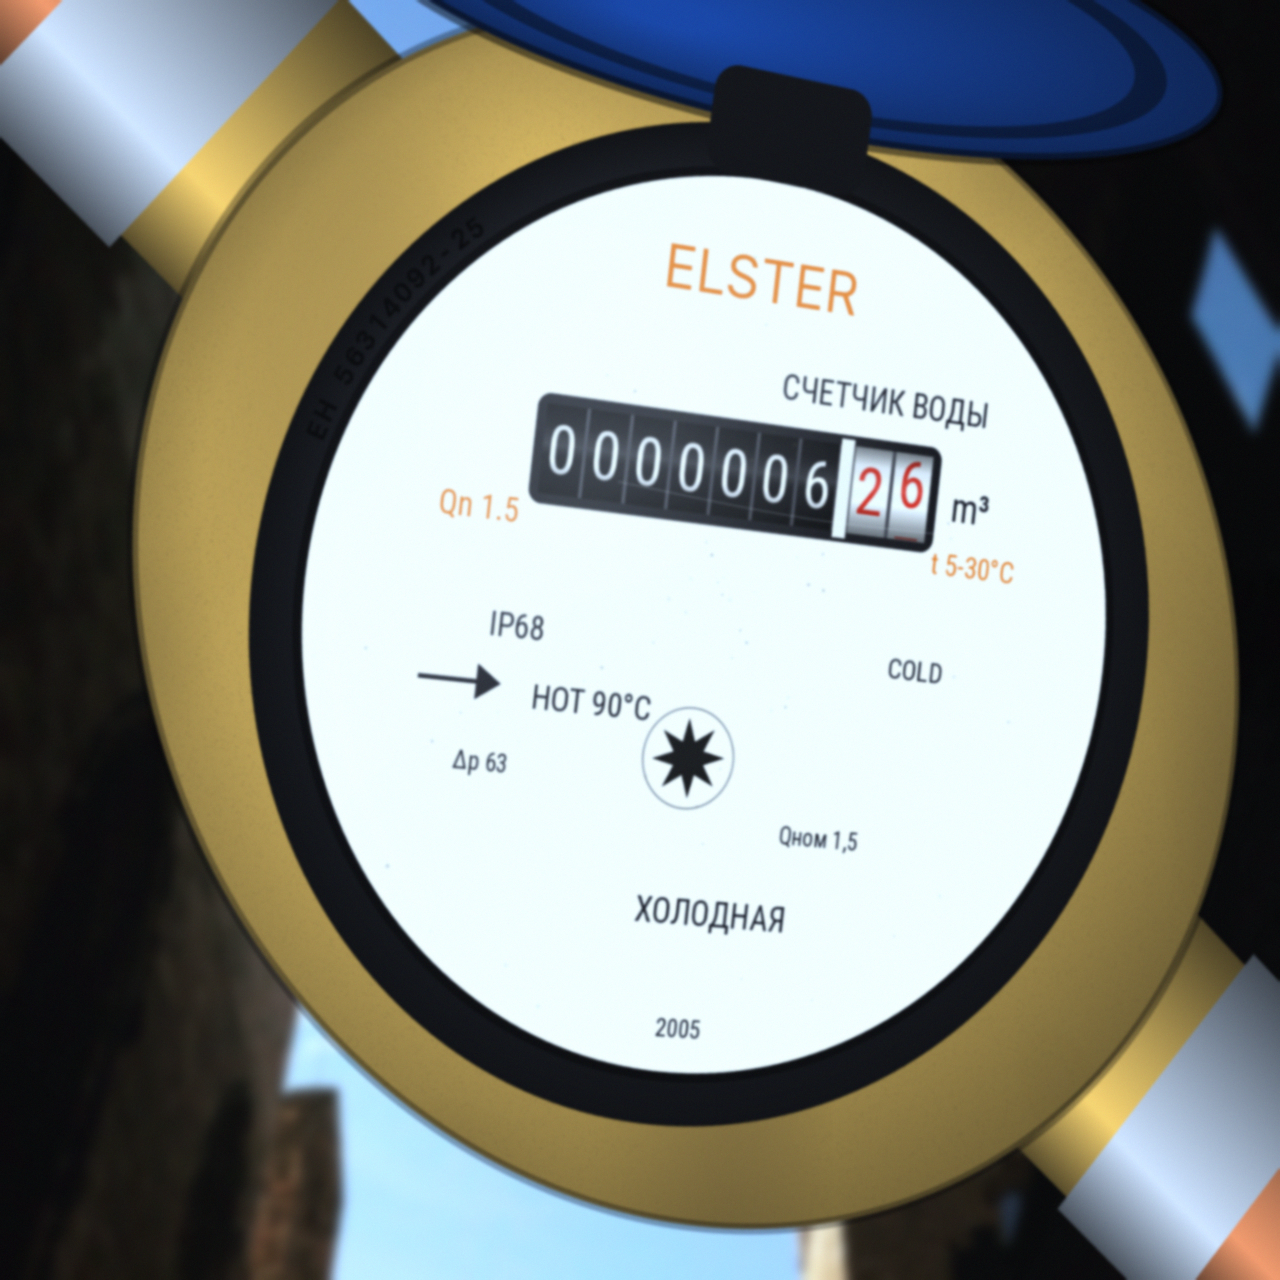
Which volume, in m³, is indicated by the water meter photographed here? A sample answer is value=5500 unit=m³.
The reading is value=6.26 unit=m³
